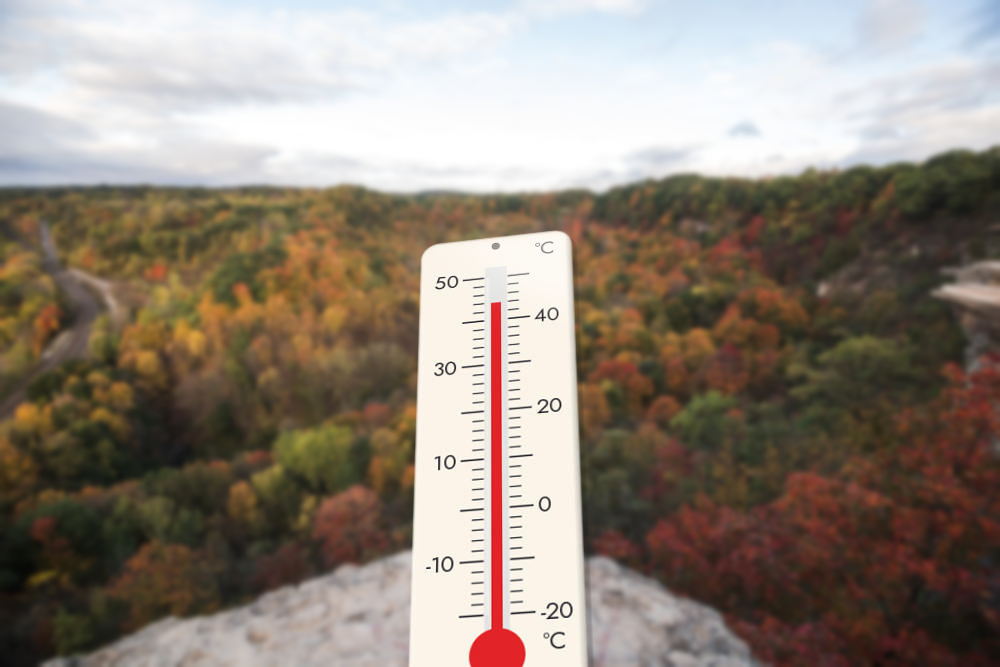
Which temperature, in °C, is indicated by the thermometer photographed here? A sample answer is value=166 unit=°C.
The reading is value=44 unit=°C
